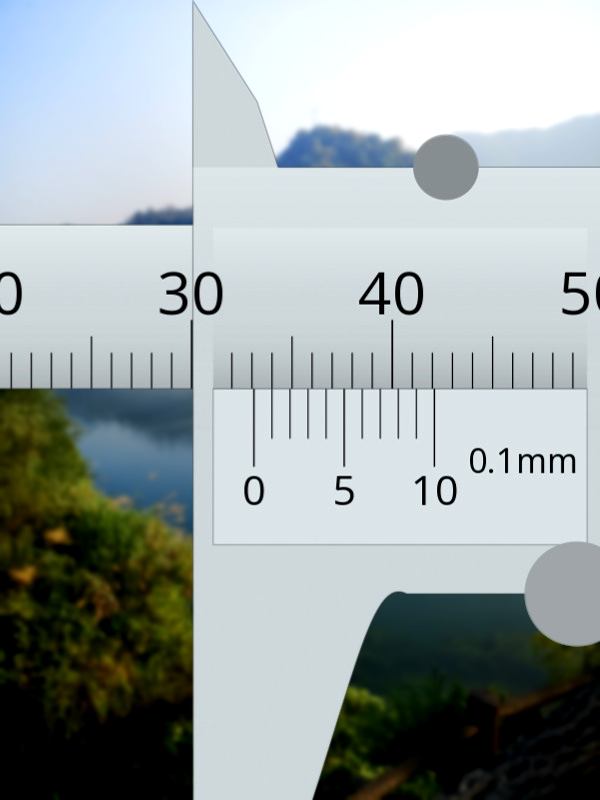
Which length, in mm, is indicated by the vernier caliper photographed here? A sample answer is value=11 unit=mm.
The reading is value=33.1 unit=mm
